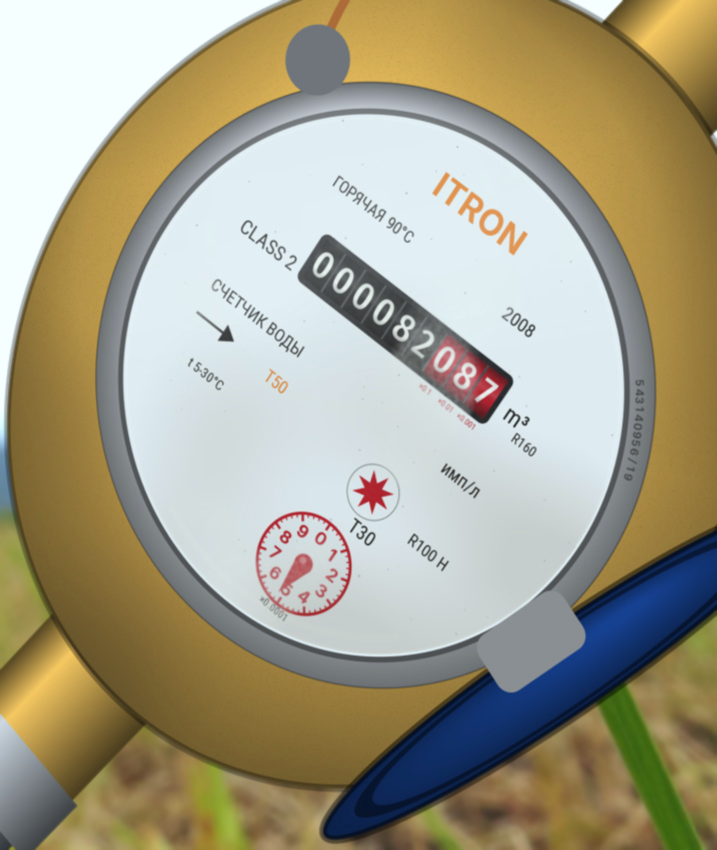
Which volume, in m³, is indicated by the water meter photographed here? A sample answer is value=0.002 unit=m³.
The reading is value=82.0875 unit=m³
